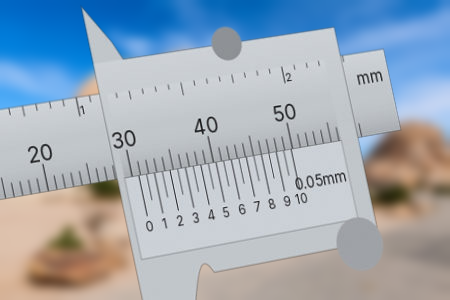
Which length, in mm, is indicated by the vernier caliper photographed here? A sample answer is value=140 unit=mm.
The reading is value=30.8 unit=mm
